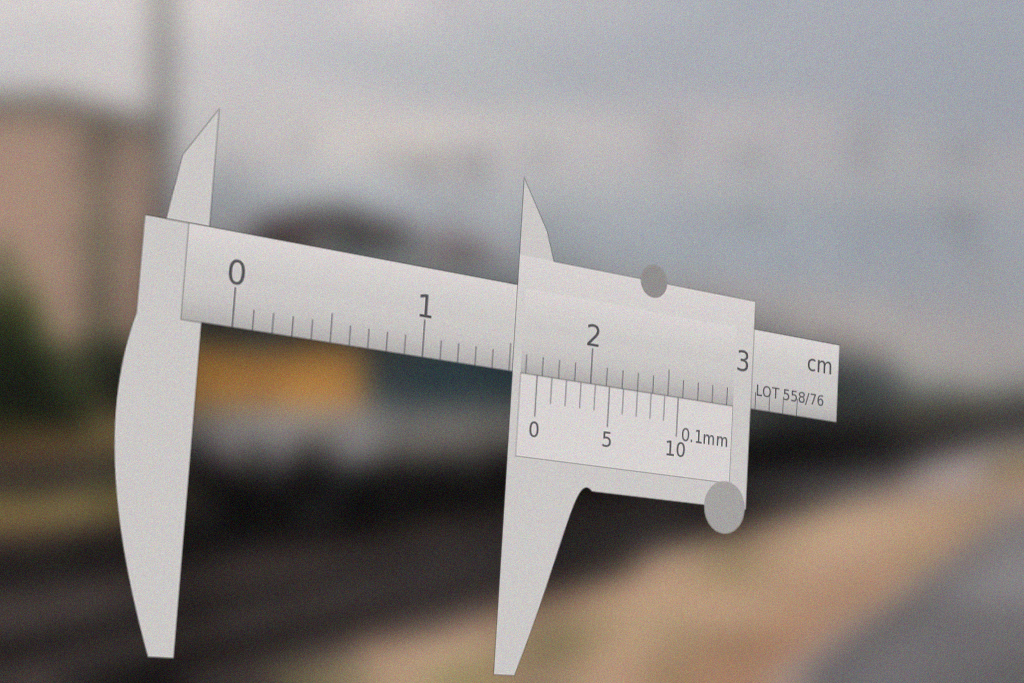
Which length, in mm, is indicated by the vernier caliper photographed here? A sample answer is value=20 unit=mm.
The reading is value=16.7 unit=mm
